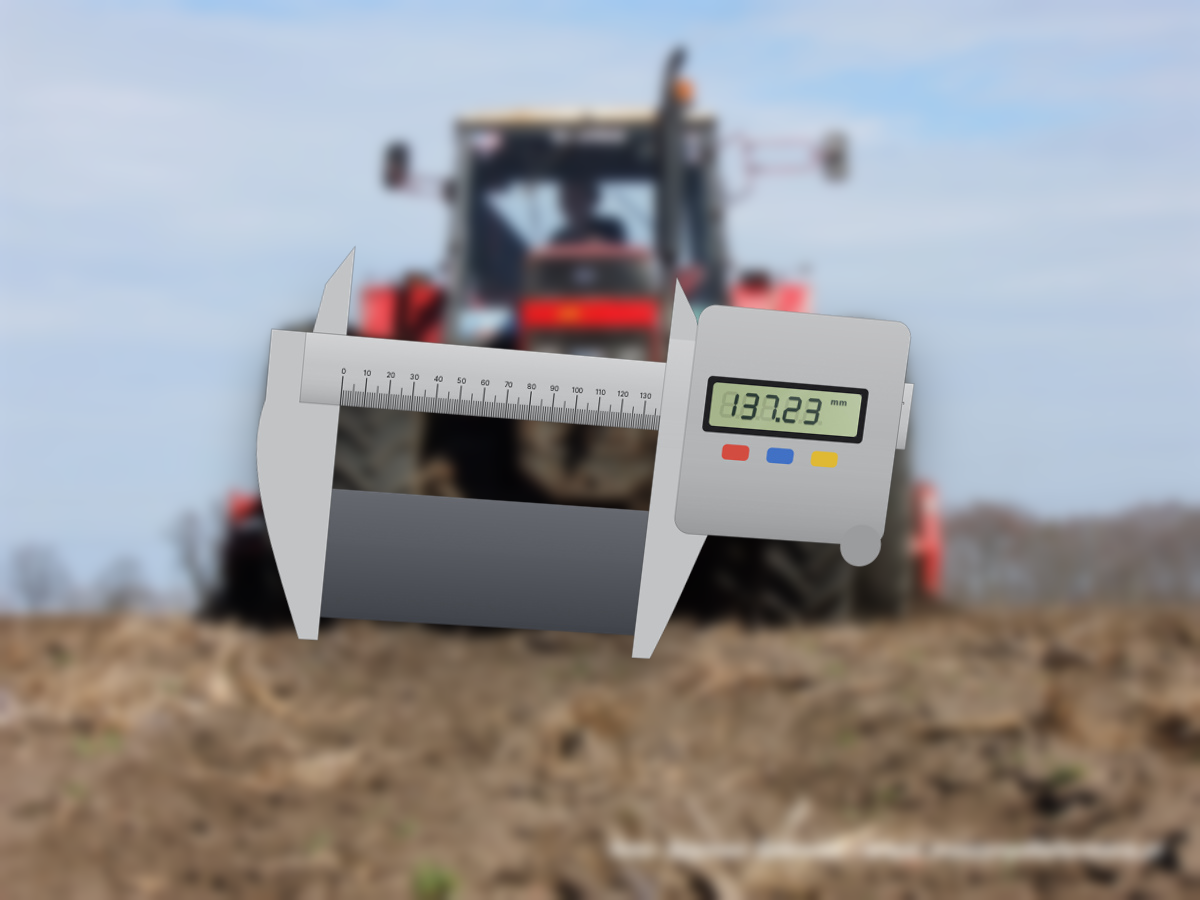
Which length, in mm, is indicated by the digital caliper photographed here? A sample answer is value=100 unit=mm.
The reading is value=137.23 unit=mm
